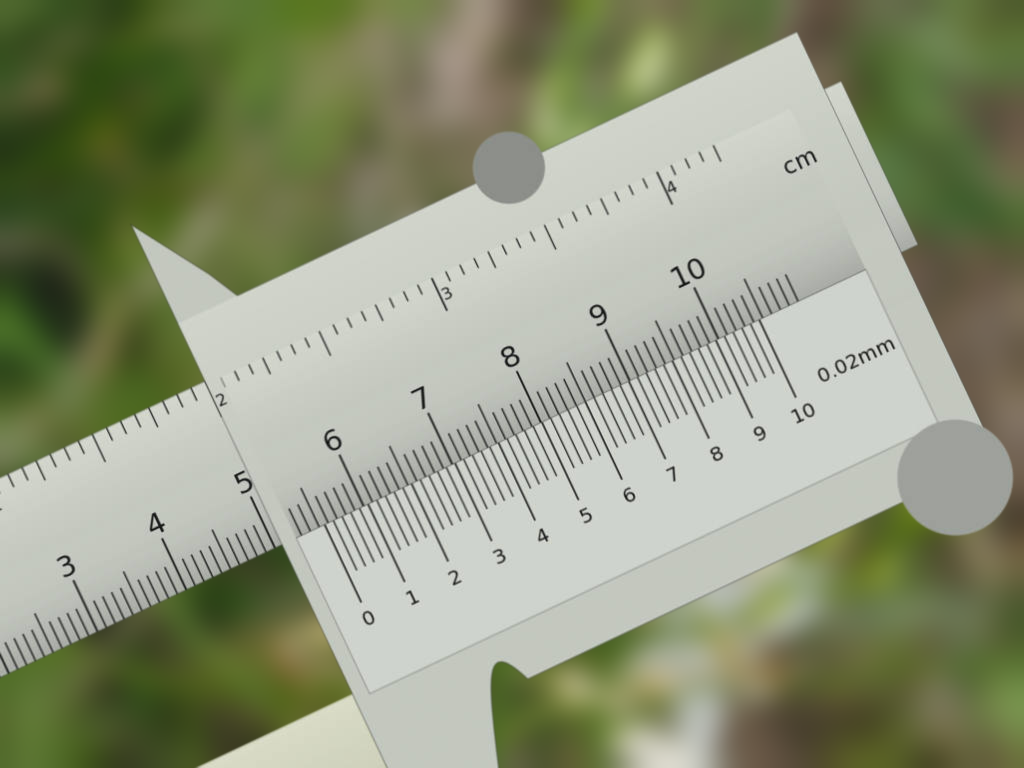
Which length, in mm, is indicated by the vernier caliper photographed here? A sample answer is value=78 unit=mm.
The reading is value=55.6 unit=mm
